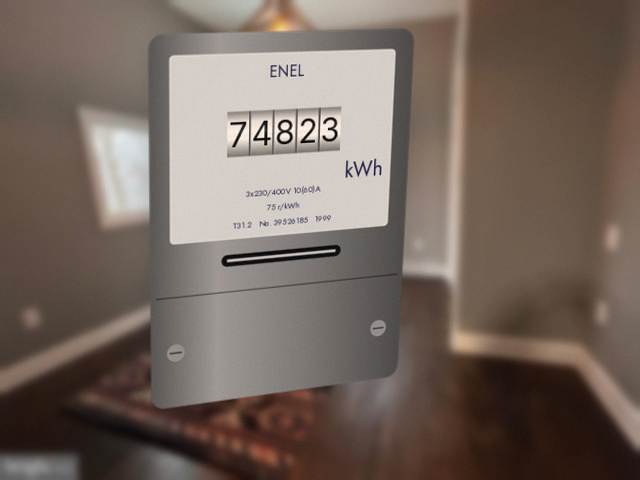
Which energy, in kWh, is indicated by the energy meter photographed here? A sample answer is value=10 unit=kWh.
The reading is value=74823 unit=kWh
